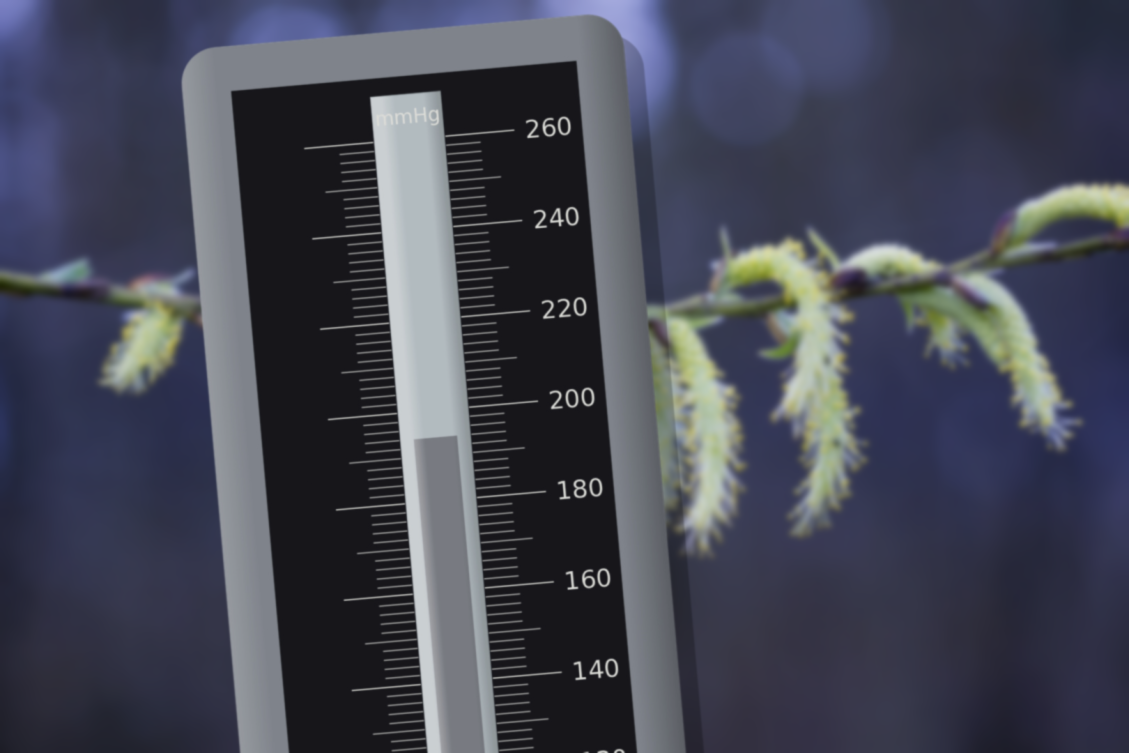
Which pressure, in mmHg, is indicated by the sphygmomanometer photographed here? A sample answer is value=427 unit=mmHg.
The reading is value=194 unit=mmHg
